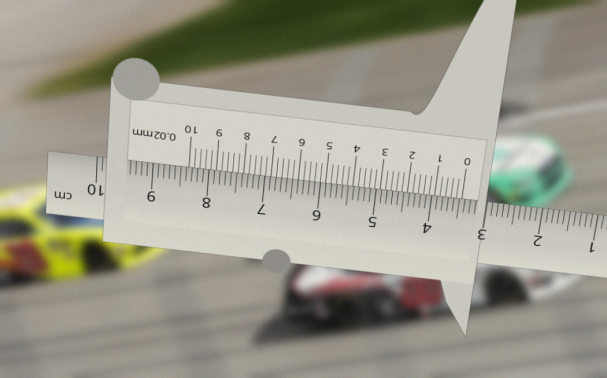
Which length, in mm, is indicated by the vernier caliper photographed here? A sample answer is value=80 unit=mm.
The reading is value=34.6 unit=mm
